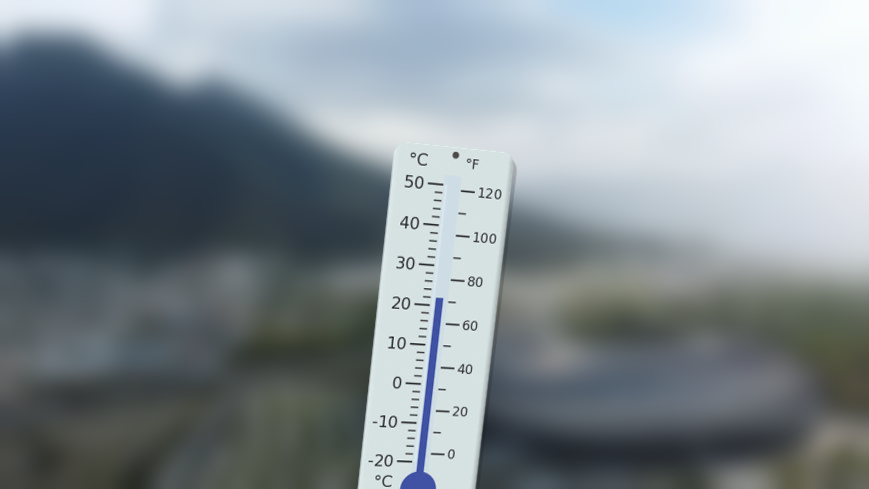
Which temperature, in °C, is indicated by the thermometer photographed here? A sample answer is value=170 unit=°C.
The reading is value=22 unit=°C
